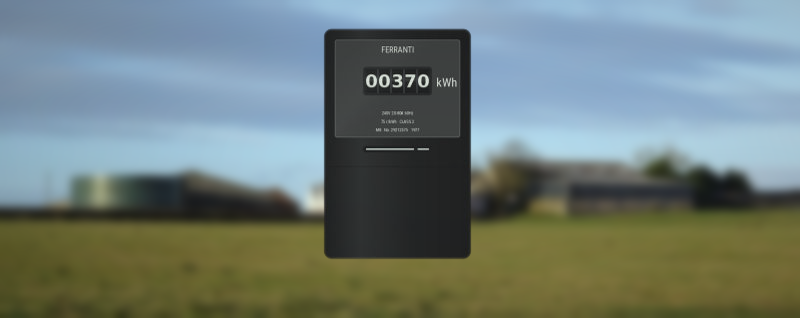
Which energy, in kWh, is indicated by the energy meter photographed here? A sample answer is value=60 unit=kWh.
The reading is value=370 unit=kWh
